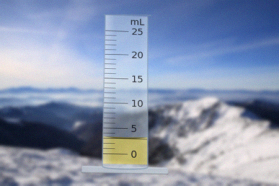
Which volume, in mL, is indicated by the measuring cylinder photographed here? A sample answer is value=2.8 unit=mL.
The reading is value=3 unit=mL
